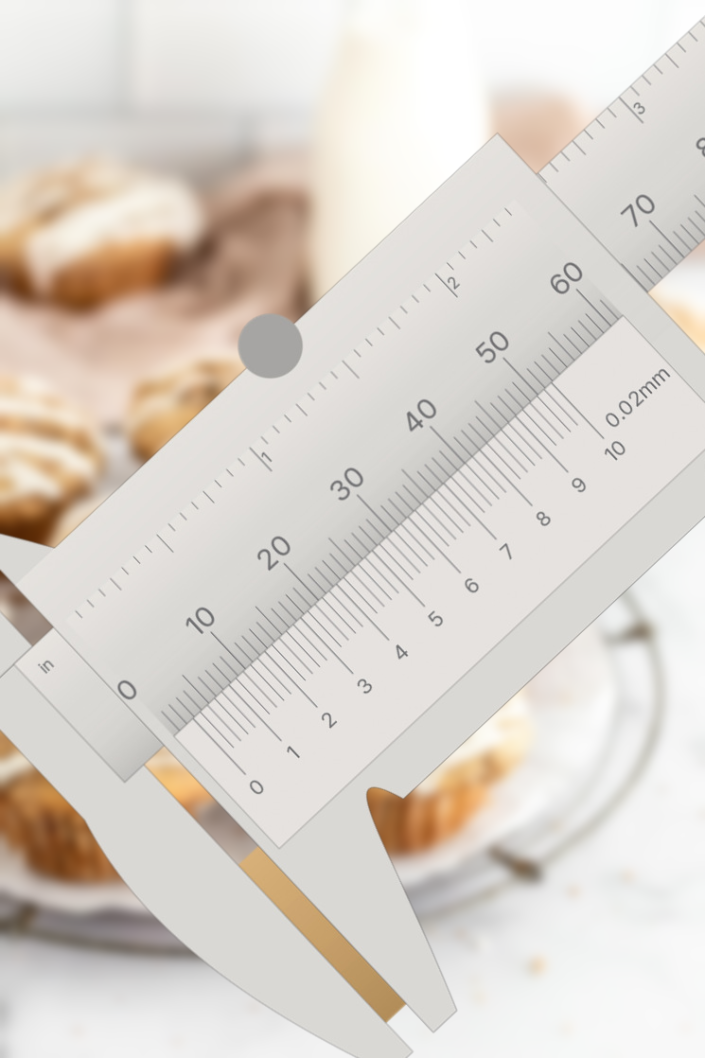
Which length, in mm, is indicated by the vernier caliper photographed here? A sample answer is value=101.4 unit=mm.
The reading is value=2.8 unit=mm
